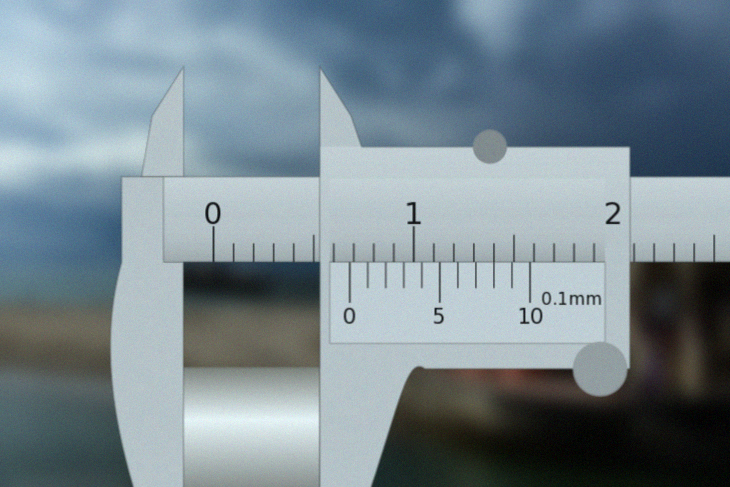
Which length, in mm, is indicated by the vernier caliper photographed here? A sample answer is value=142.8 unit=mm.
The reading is value=6.8 unit=mm
